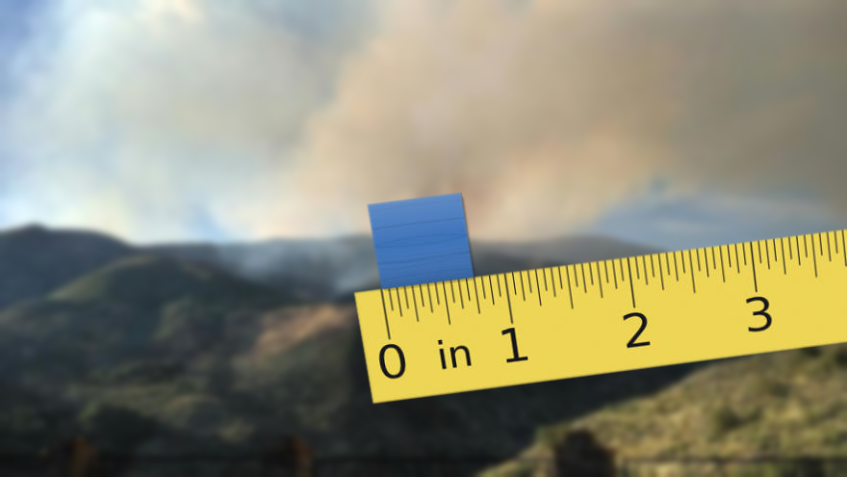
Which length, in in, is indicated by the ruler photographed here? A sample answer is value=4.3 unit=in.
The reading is value=0.75 unit=in
